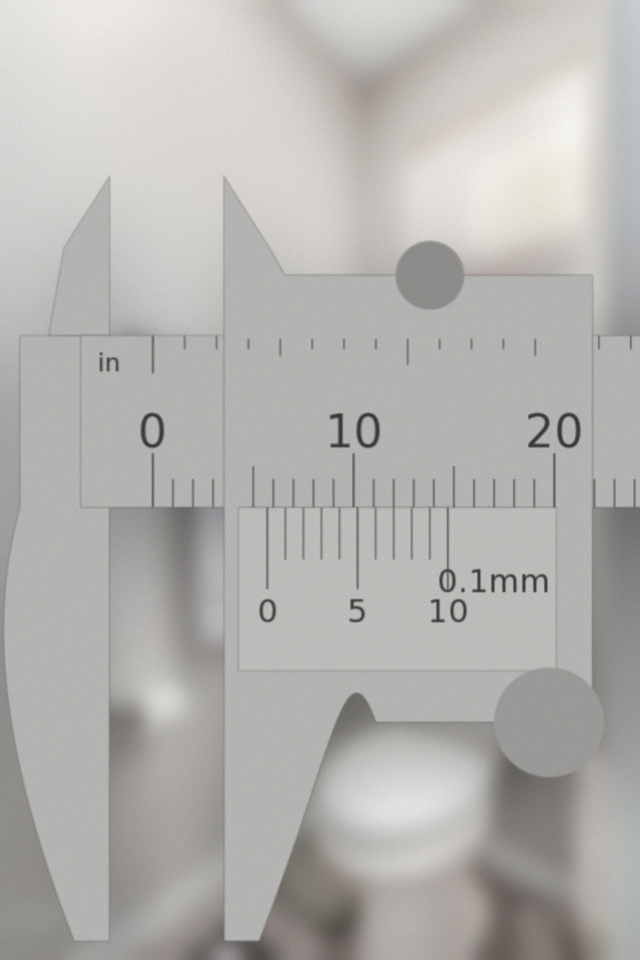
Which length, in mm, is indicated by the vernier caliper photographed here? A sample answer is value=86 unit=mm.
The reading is value=5.7 unit=mm
